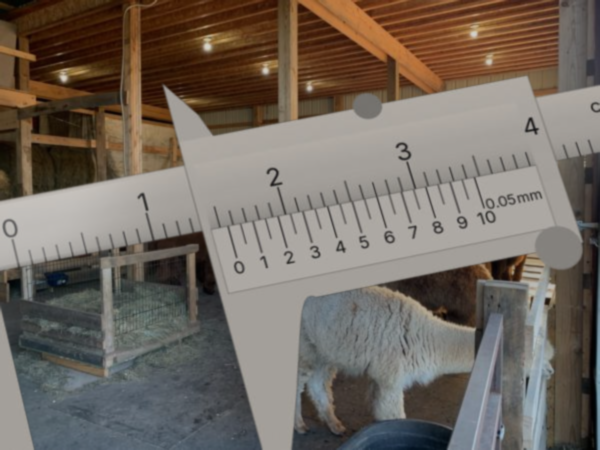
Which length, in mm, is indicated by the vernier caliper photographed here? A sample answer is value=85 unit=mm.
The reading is value=15.6 unit=mm
